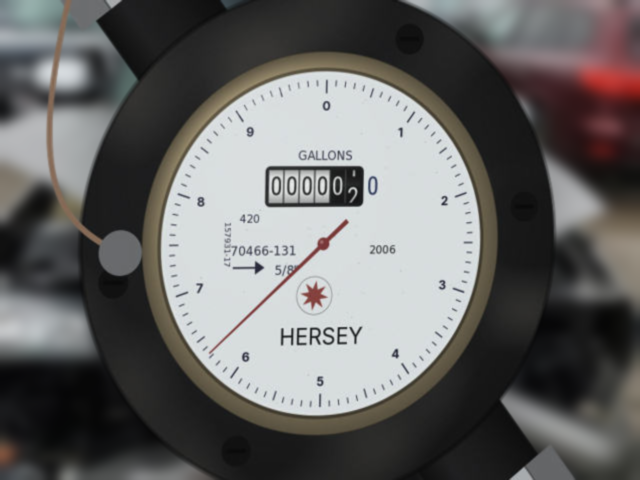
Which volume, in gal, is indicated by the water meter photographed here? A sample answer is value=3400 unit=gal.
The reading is value=16.3 unit=gal
